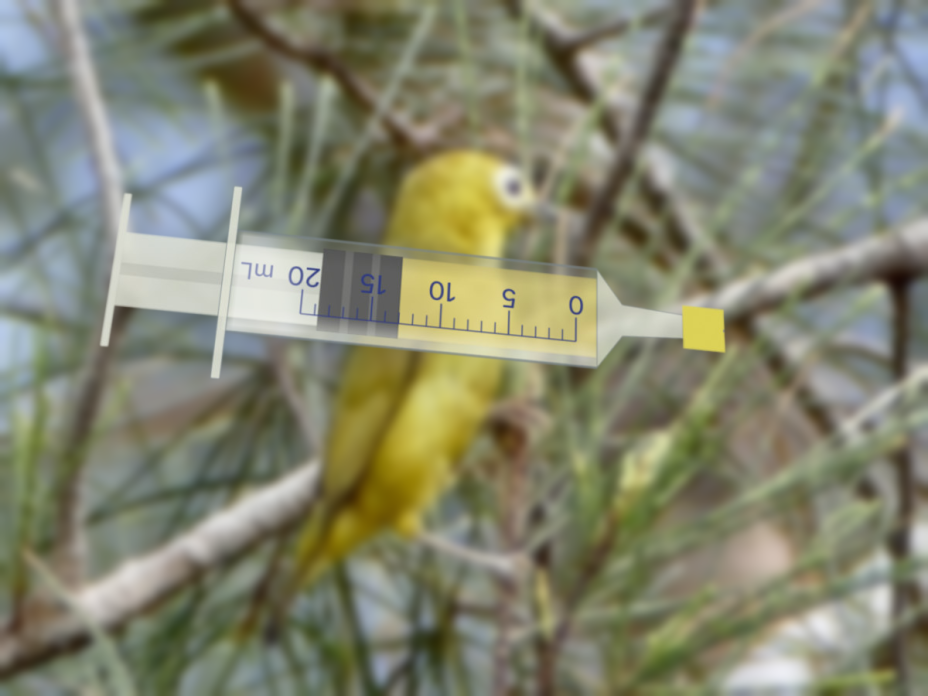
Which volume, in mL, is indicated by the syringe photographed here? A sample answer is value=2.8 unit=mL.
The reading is value=13 unit=mL
